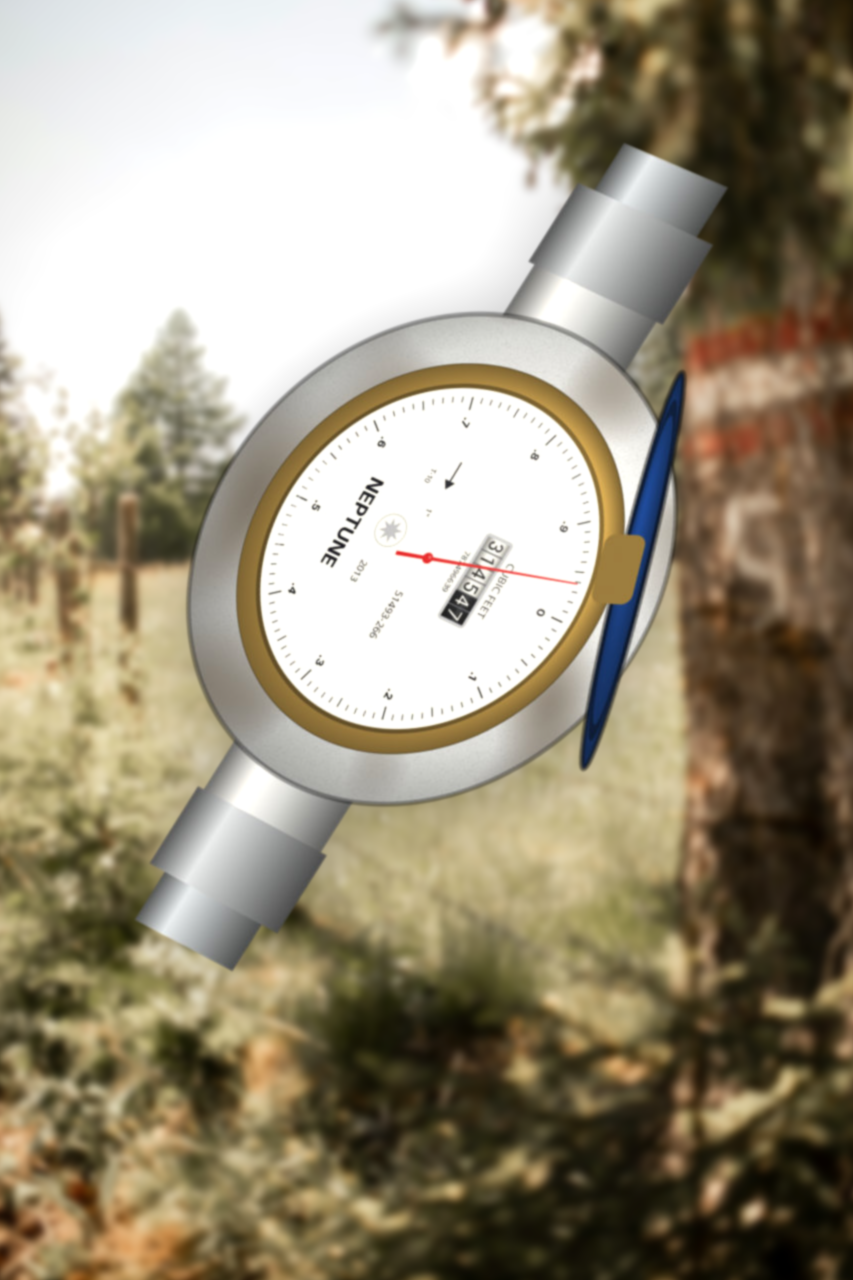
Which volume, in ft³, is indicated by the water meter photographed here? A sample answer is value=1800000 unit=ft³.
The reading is value=314546.96 unit=ft³
